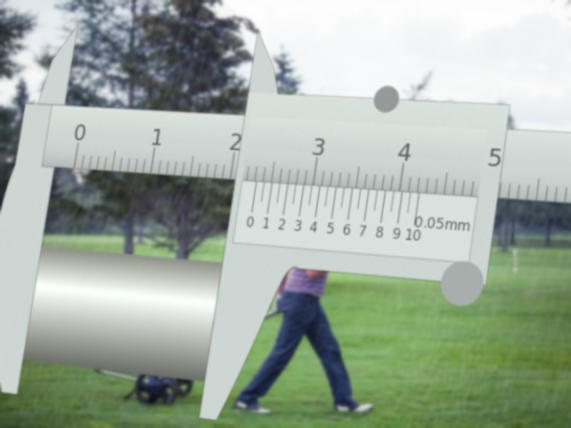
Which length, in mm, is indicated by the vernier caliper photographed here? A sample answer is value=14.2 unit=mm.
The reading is value=23.2 unit=mm
